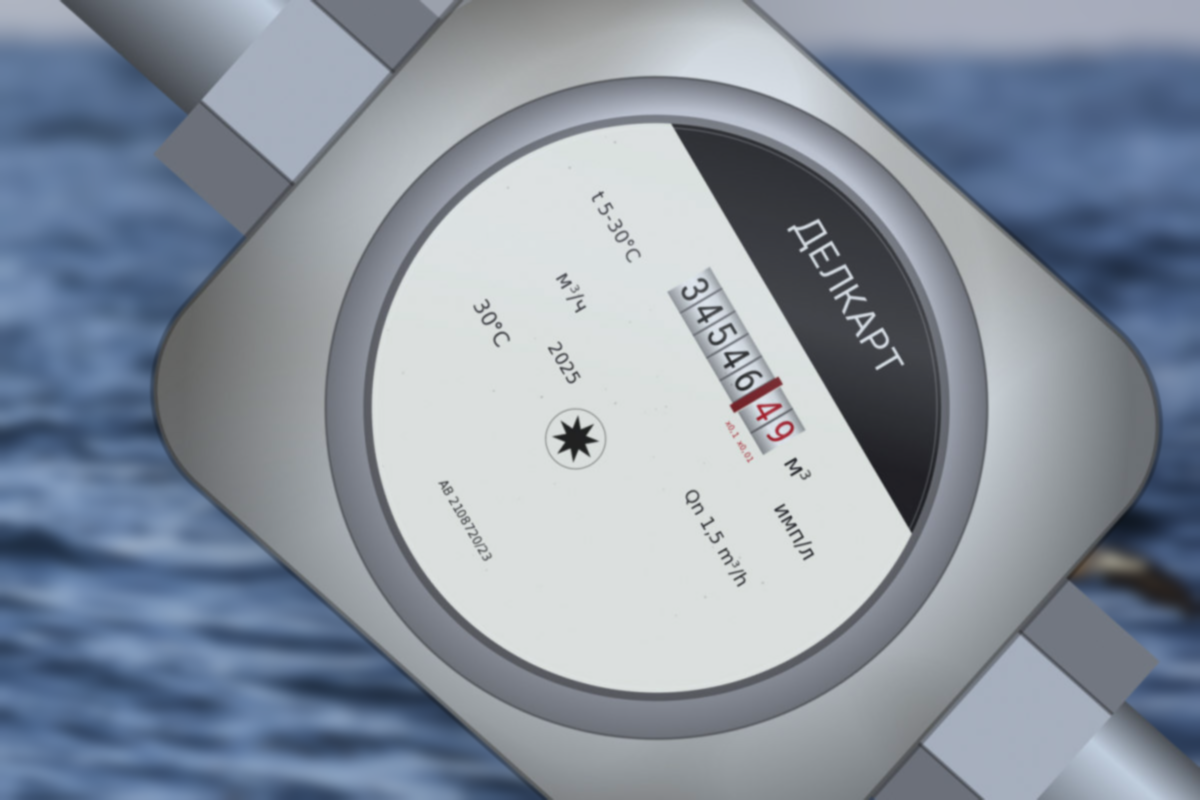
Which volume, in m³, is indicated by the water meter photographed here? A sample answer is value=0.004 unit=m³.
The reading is value=34546.49 unit=m³
